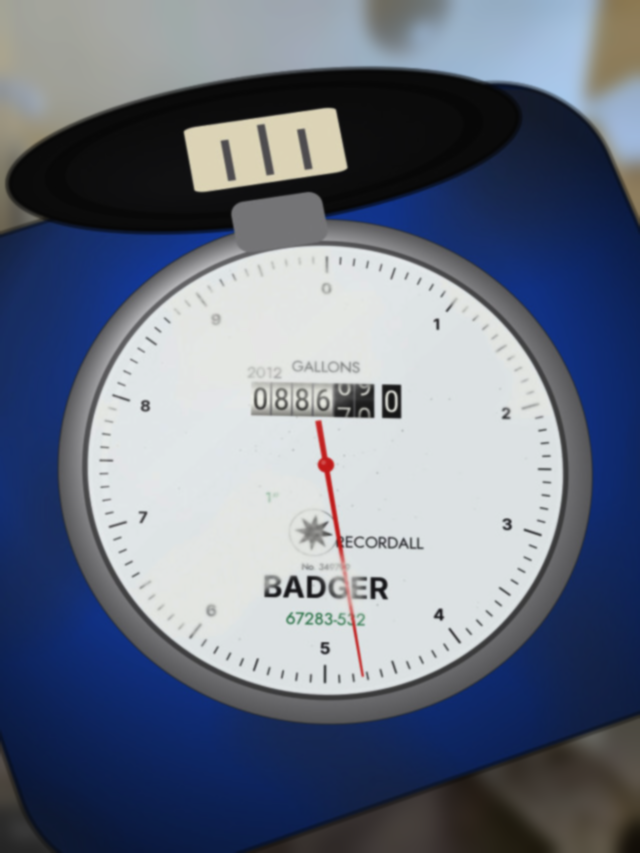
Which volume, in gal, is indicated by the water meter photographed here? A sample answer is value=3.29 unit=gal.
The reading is value=886694.7 unit=gal
